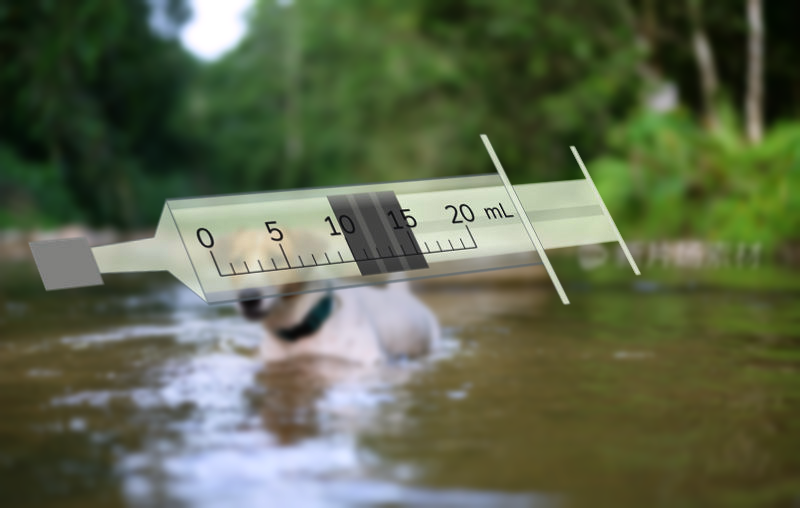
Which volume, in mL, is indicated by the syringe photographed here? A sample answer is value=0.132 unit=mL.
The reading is value=10 unit=mL
